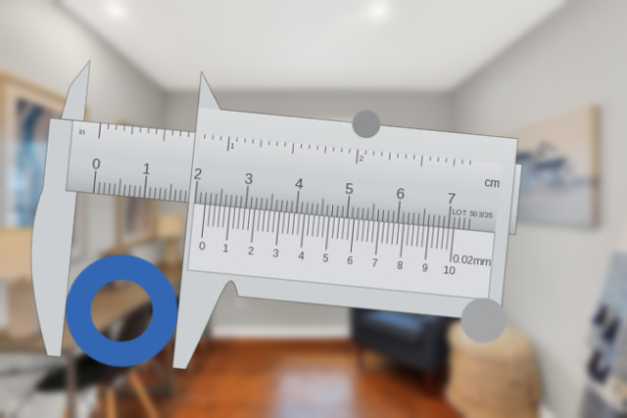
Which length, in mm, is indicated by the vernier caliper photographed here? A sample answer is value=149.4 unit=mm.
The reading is value=22.0 unit=mm
